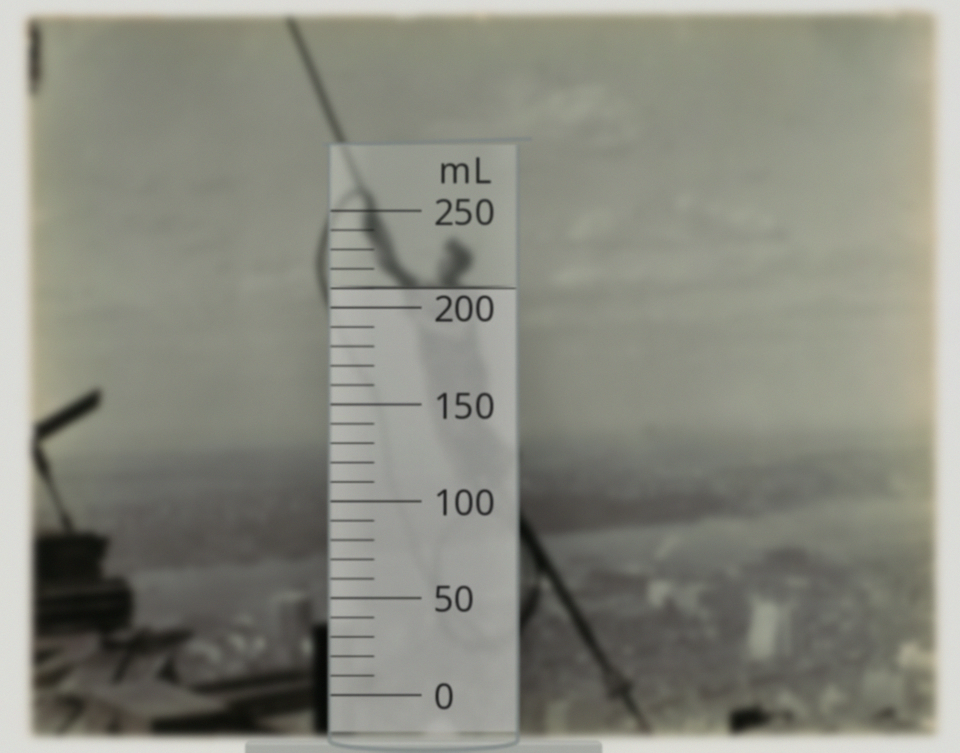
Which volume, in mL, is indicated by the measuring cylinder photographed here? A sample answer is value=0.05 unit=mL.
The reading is value=210 unit=mL
